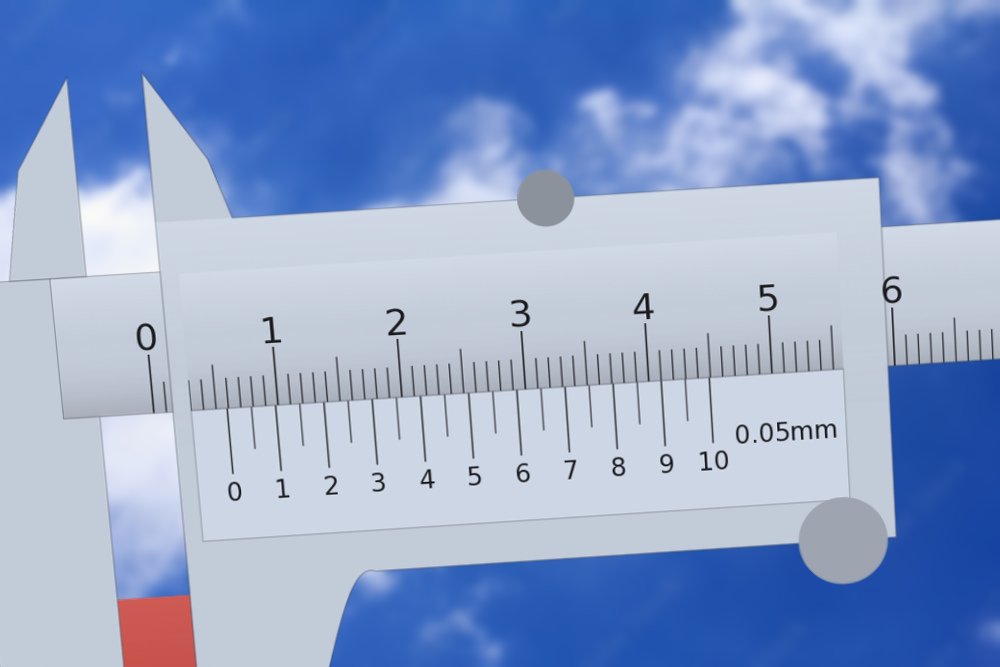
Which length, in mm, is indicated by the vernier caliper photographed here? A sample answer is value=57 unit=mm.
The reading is value=5.9 unit=mm
